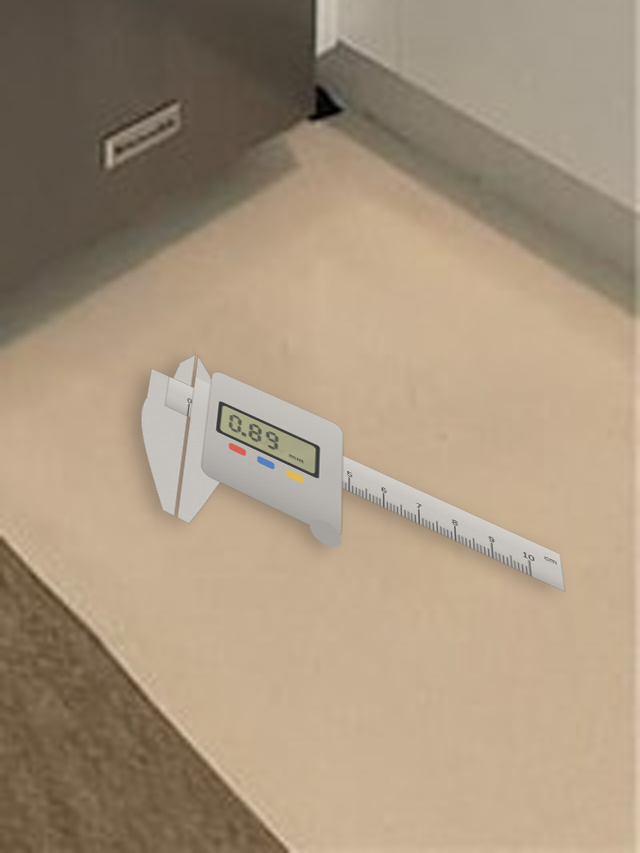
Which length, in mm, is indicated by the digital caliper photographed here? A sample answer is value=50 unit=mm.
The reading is value=0.89 unit=mm
